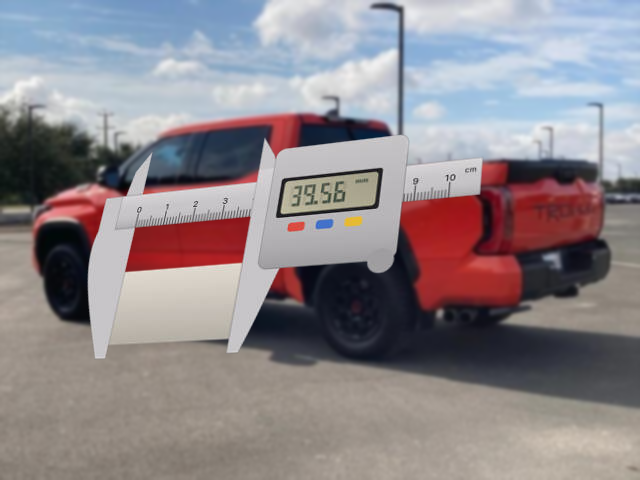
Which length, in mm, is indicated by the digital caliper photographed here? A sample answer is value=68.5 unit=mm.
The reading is value=39.56 unit=mm
